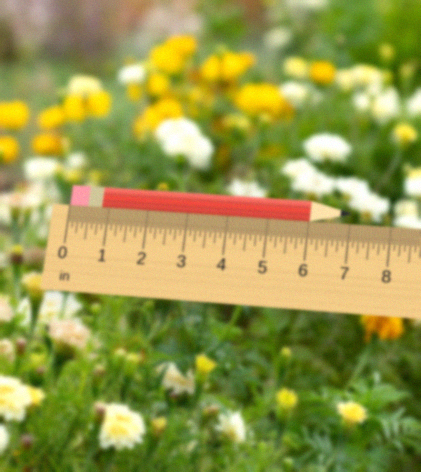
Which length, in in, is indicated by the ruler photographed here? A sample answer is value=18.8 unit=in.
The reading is value=7 unit=in
